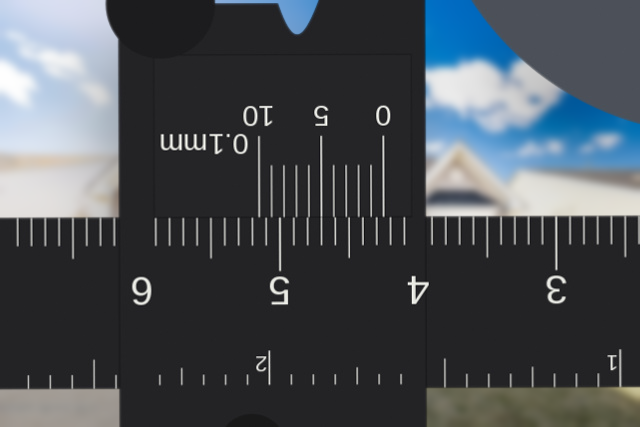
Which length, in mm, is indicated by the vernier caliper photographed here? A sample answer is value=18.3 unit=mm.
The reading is value=42.5 unit=mm
